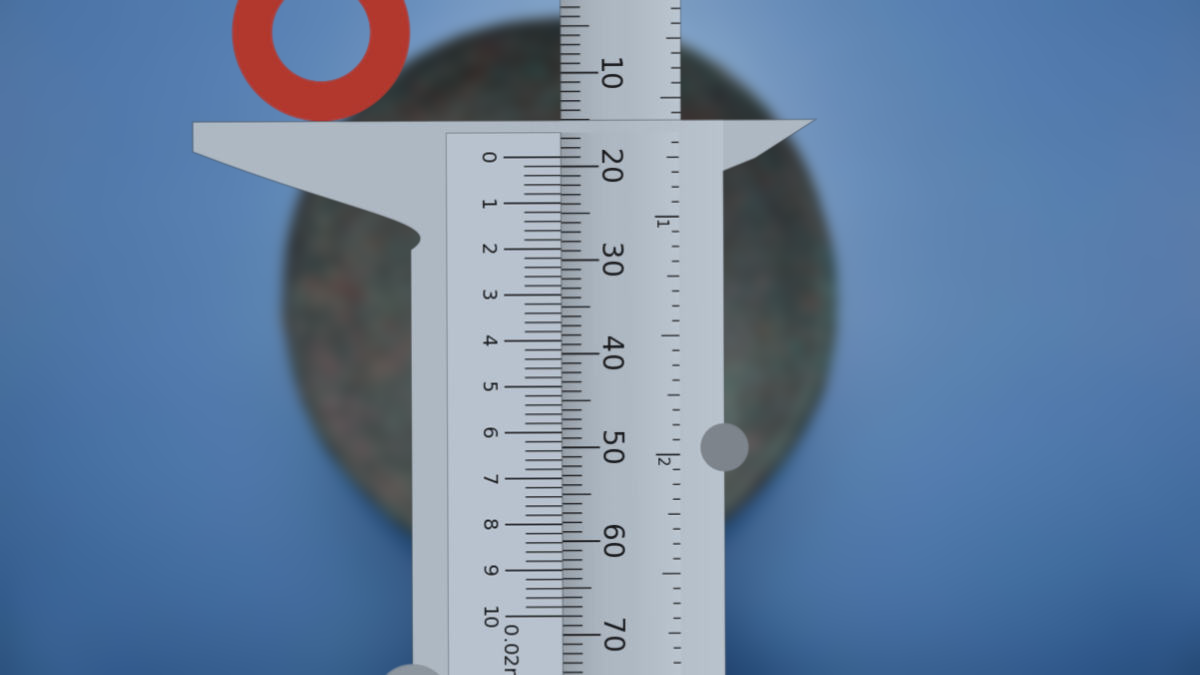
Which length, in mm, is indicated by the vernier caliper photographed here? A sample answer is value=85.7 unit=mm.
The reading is value=19.0 unit=mm
